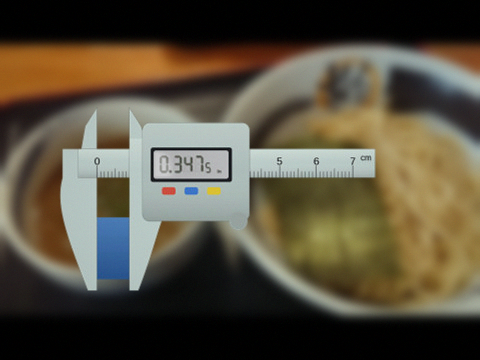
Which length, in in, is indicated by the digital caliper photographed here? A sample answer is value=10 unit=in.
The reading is value=0.3475 unit=in
